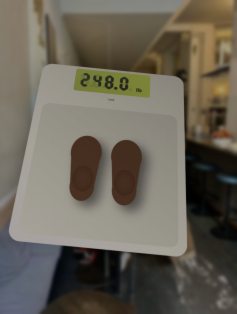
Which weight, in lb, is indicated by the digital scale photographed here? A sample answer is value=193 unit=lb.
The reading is value=248.0 unit=lb
